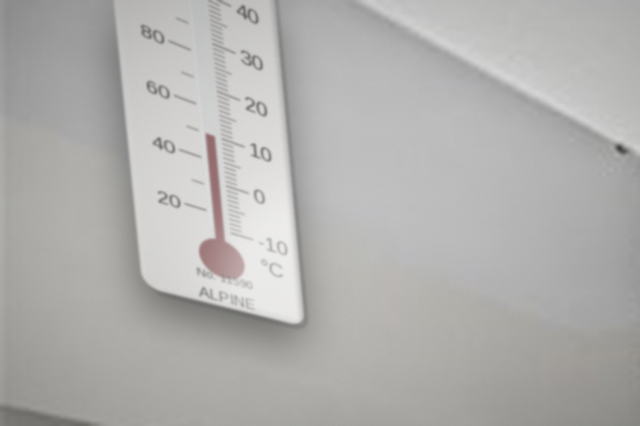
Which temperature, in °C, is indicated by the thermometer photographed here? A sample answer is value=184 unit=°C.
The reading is value=10 unit=°C
